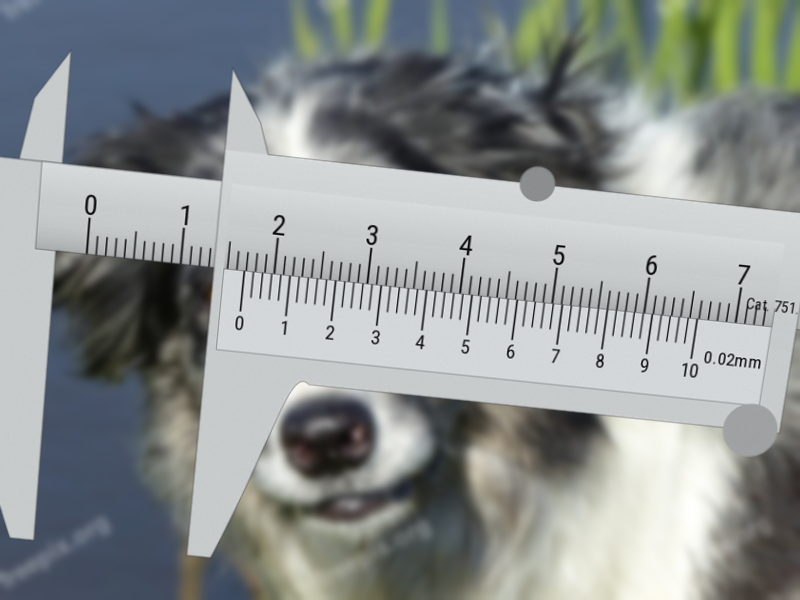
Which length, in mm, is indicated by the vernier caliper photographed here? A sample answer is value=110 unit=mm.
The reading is value=16.8 unit=mm
